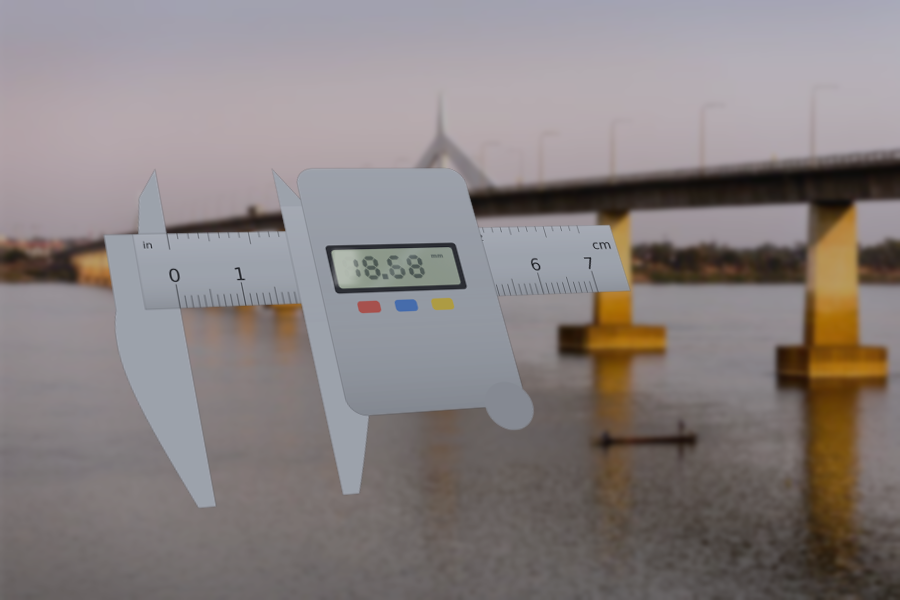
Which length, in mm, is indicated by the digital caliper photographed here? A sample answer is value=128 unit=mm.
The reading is value=18.68 unit=mm
